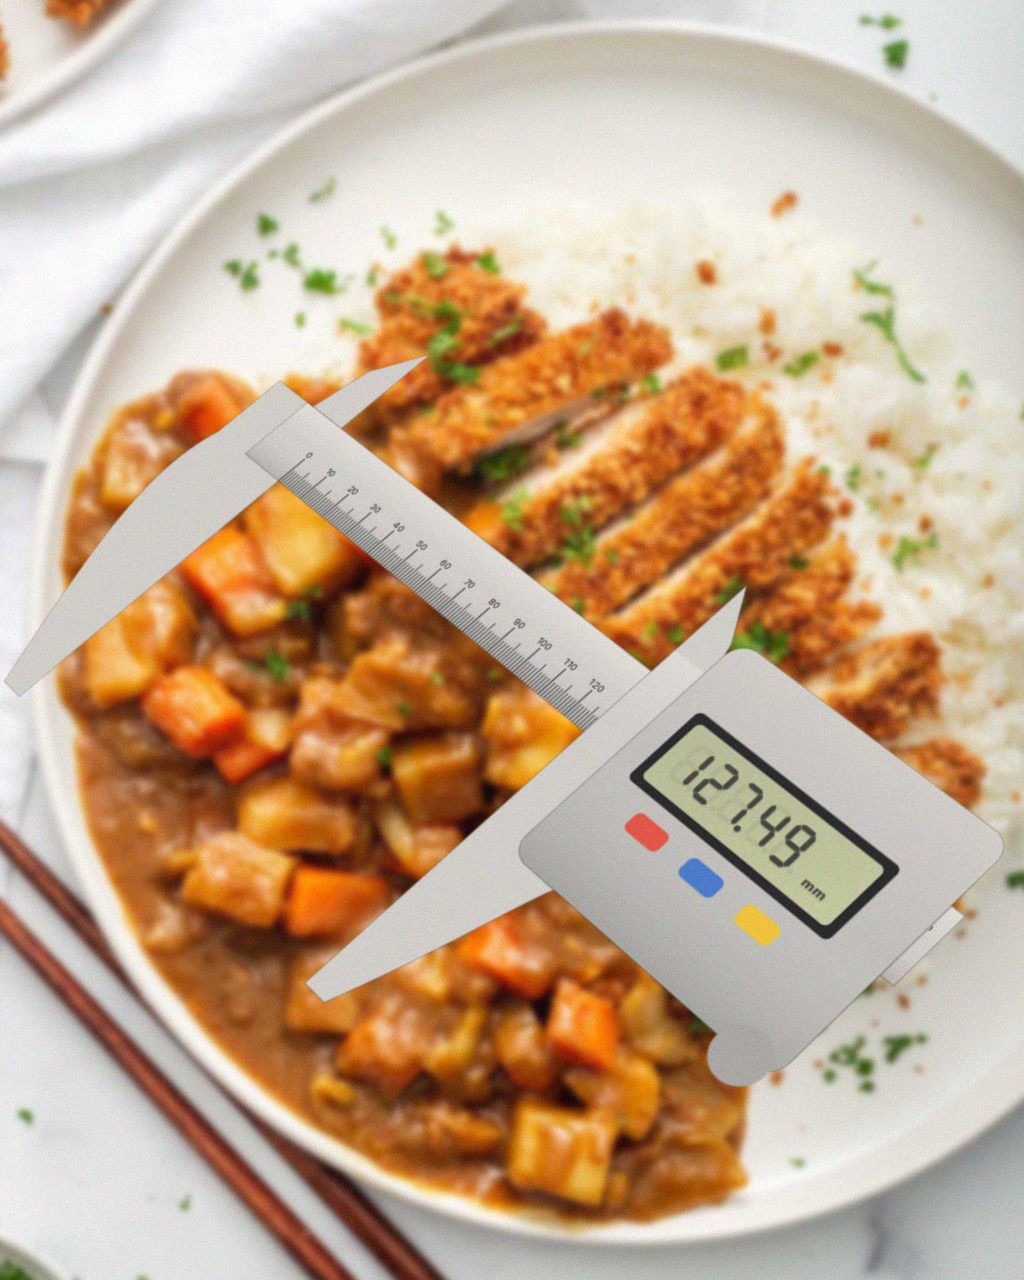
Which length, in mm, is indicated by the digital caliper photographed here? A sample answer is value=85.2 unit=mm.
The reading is value=127.49 unit=mm
